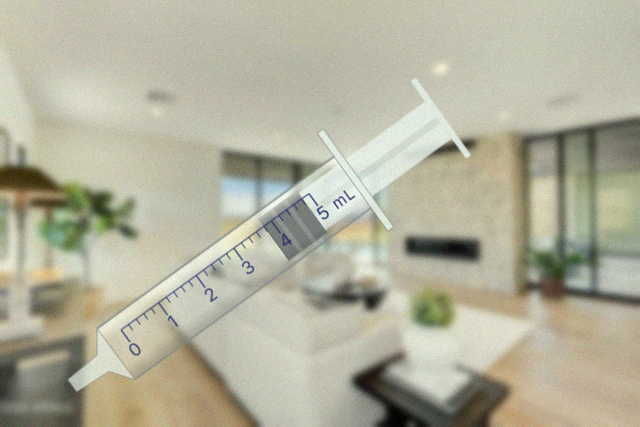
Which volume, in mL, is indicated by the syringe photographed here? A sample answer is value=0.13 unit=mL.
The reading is value=3.8 unit=mL
